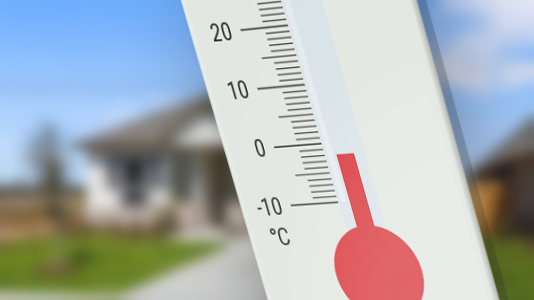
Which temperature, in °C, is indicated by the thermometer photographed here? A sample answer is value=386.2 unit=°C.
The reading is value=-2 unit=°C
